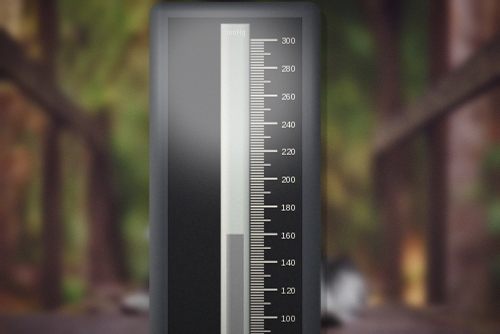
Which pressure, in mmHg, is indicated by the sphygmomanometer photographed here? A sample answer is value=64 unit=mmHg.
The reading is value=160 unit=mmHg
